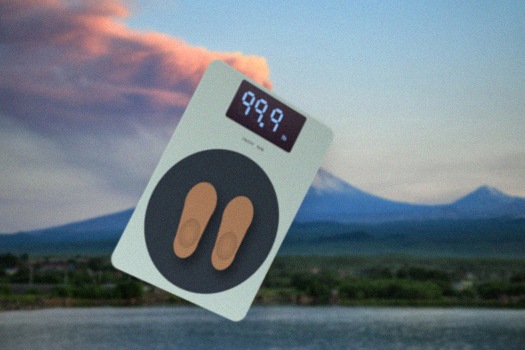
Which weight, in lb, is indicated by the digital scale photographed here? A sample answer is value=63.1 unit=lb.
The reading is value=99.9 unit=lb
